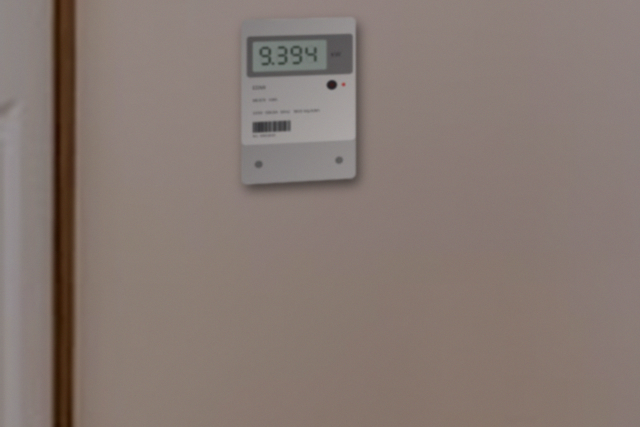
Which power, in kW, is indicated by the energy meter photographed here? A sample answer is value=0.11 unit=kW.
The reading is value=9.394 unit=kW
